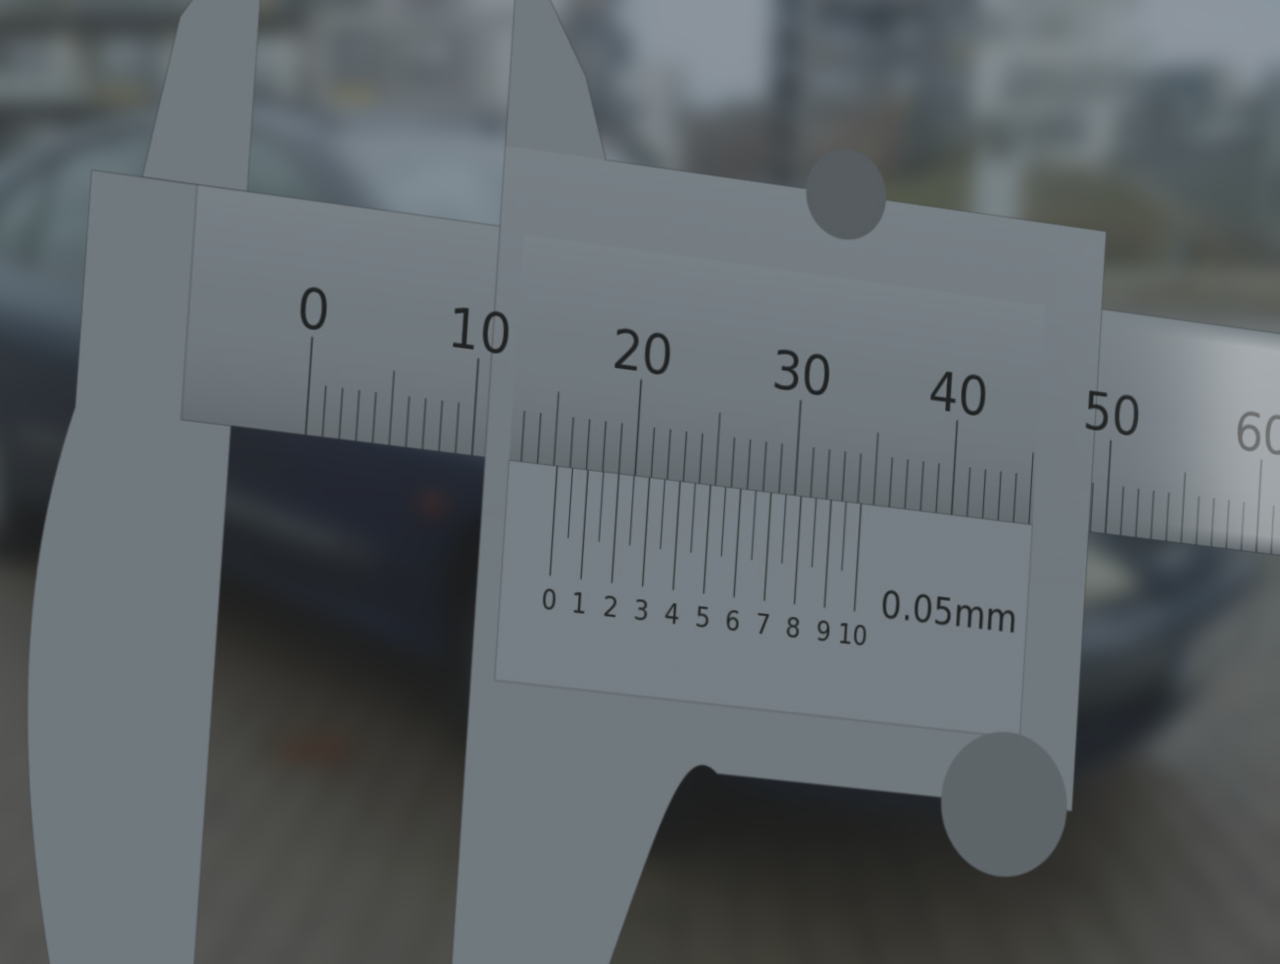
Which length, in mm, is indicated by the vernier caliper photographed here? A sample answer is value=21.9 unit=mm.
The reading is value=15.2 unit=mm
